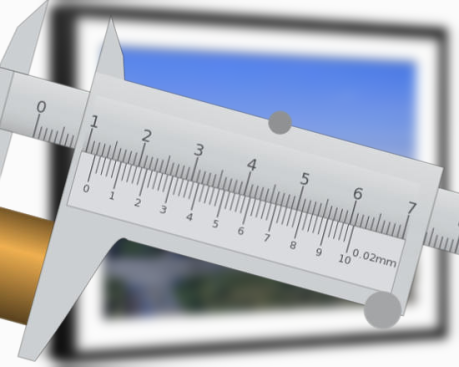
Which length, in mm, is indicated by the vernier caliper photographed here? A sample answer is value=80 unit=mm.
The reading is value=11.8 unit=mm
